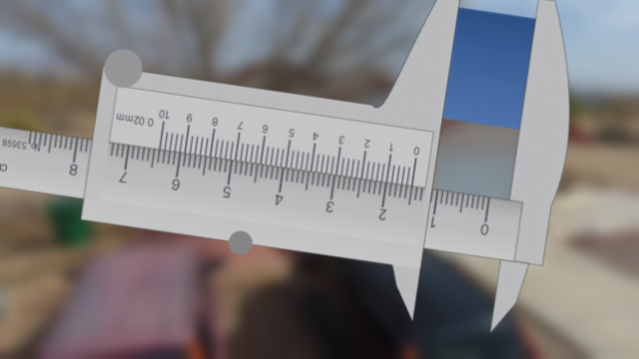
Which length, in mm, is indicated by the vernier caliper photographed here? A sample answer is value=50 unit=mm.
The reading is value=15.0 unit=mm
